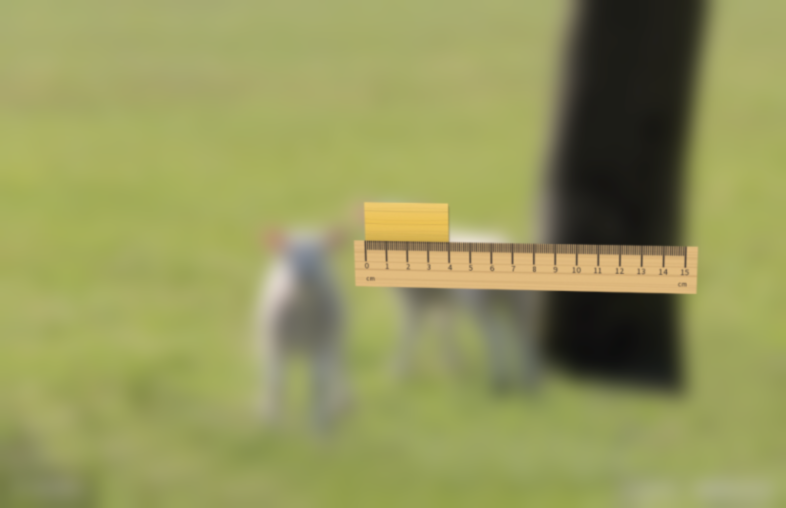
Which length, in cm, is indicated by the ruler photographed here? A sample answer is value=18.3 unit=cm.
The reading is value=4 unit=cm
